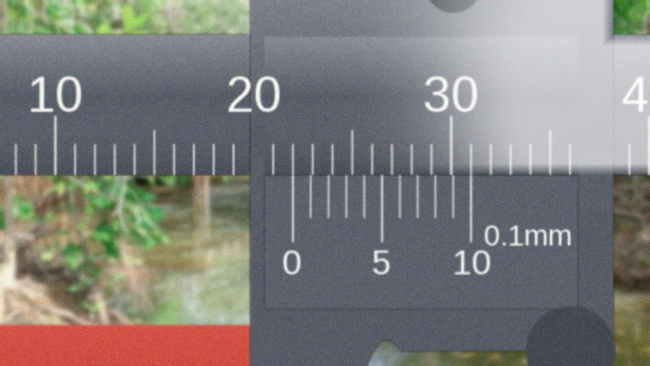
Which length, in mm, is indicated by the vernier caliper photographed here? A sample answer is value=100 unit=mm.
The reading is value=22.0 unit=mm
